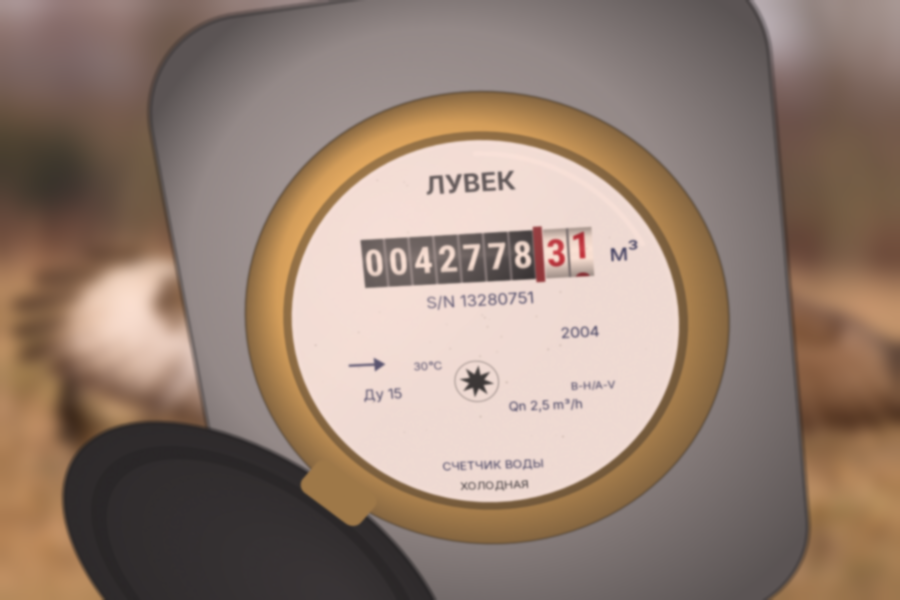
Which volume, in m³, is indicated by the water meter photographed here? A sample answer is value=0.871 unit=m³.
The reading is value=42778.31 unit=m³
